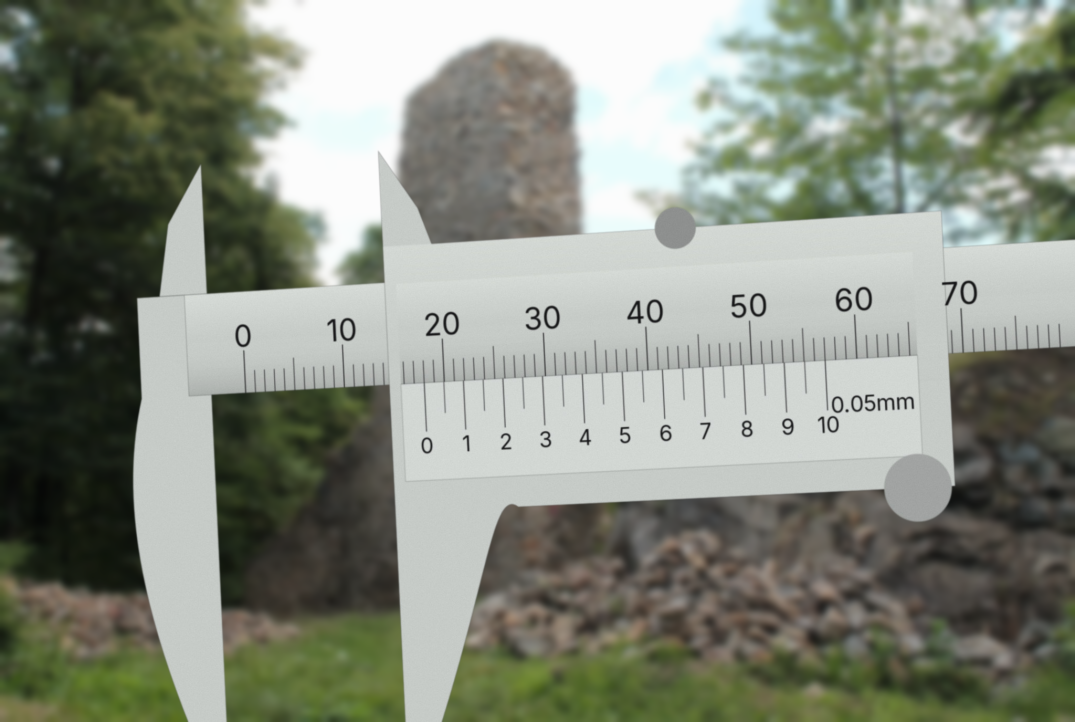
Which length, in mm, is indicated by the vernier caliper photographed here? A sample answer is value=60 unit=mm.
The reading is value=18.0 unit=mm
